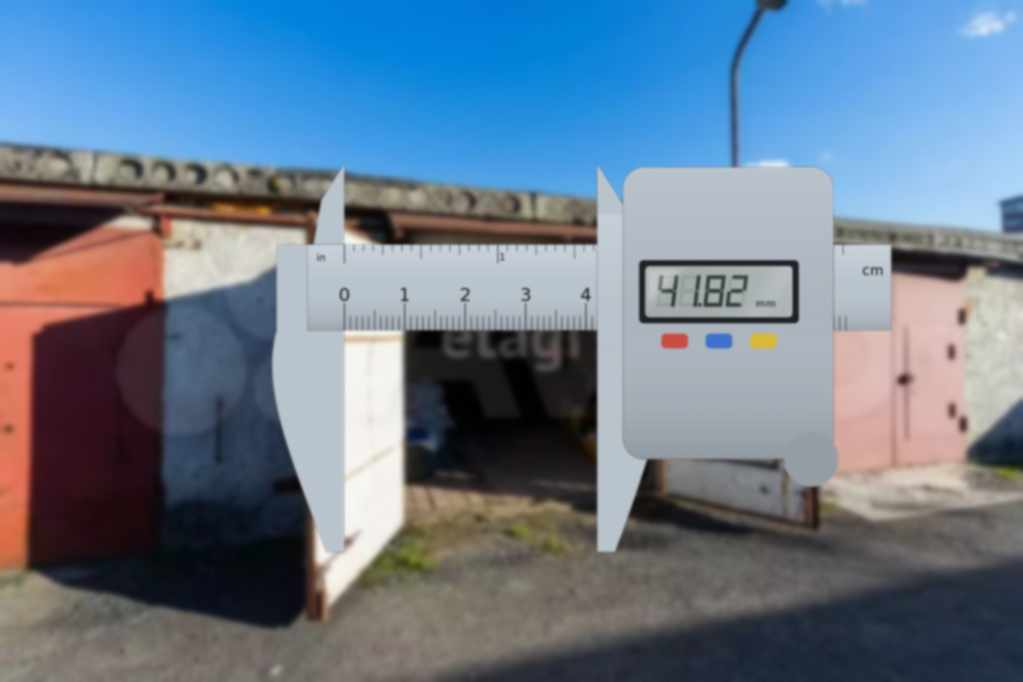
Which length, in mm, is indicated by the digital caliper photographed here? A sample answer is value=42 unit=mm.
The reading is value=41.82 unit=mm
